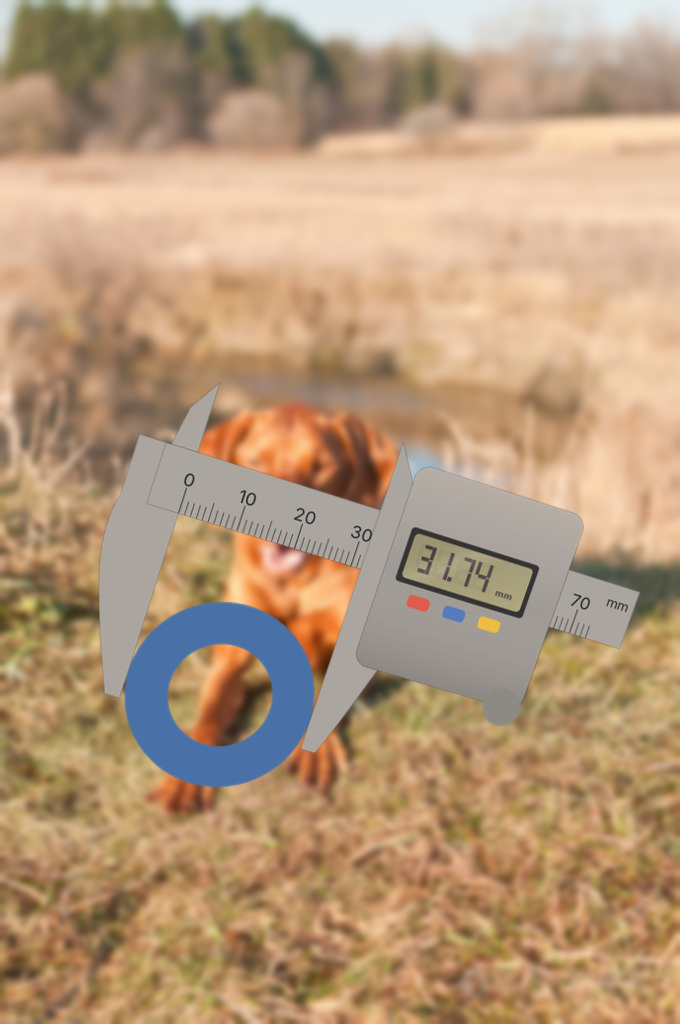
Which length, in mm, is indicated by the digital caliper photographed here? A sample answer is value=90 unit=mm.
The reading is value=31.74 unit=mm
